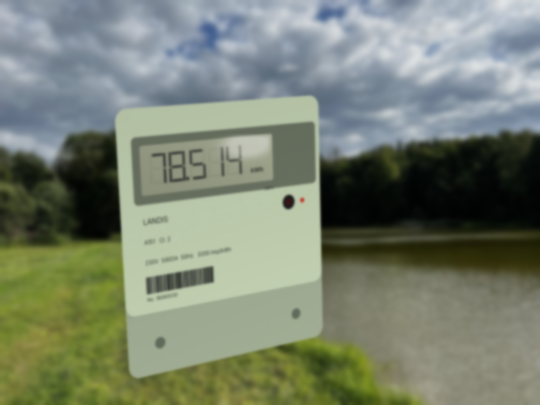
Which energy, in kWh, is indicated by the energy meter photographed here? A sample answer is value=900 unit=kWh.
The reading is value=78.514 unit=kWh
